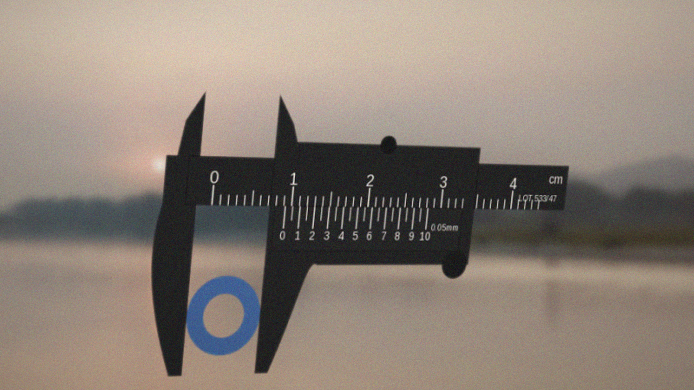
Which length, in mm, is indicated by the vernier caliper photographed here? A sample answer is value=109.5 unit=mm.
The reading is value=9.2 unit=mm
